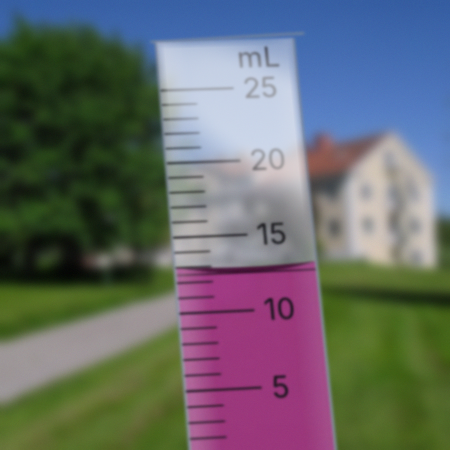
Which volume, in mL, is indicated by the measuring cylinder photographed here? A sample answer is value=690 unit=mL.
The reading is value=12.5 unit=mL
